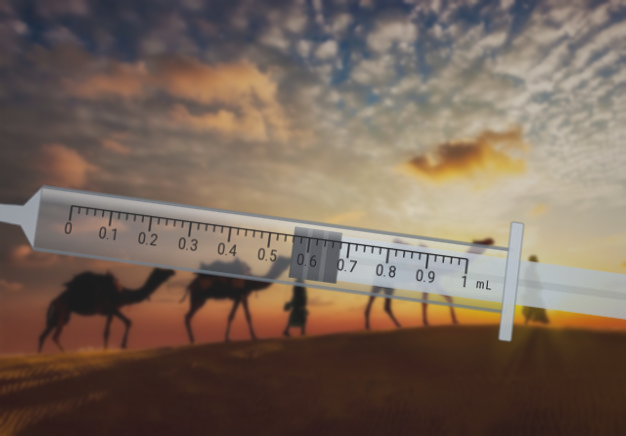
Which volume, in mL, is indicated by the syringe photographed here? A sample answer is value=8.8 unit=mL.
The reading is value=0.56 unit=mL
